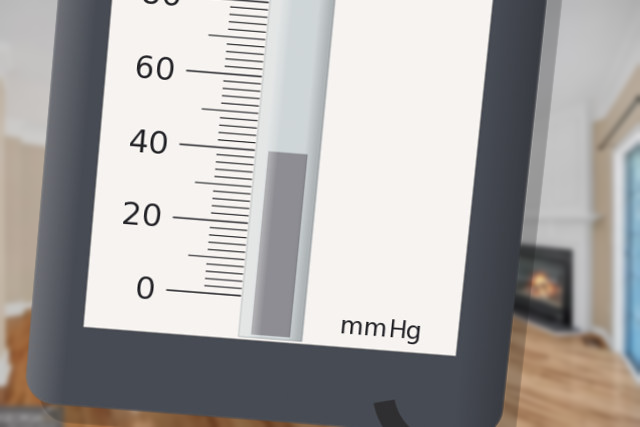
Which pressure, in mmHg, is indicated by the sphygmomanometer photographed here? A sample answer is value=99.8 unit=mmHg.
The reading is value=40 unit=mmHg
